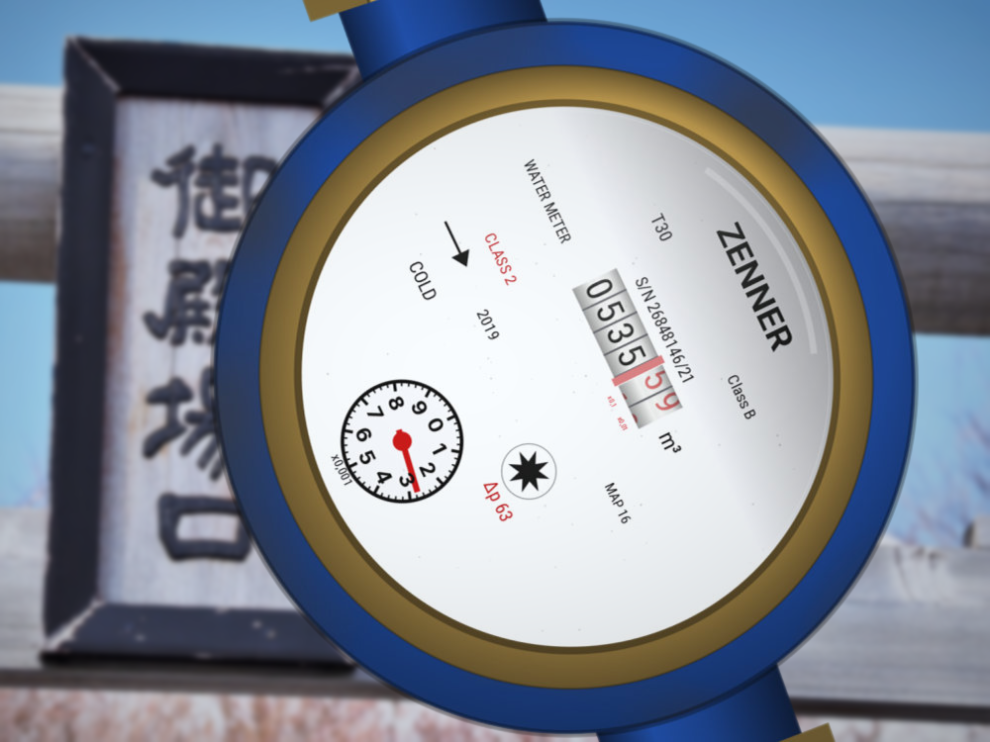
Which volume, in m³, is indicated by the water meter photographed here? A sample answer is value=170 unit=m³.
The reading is value=535.592 unit=m³
